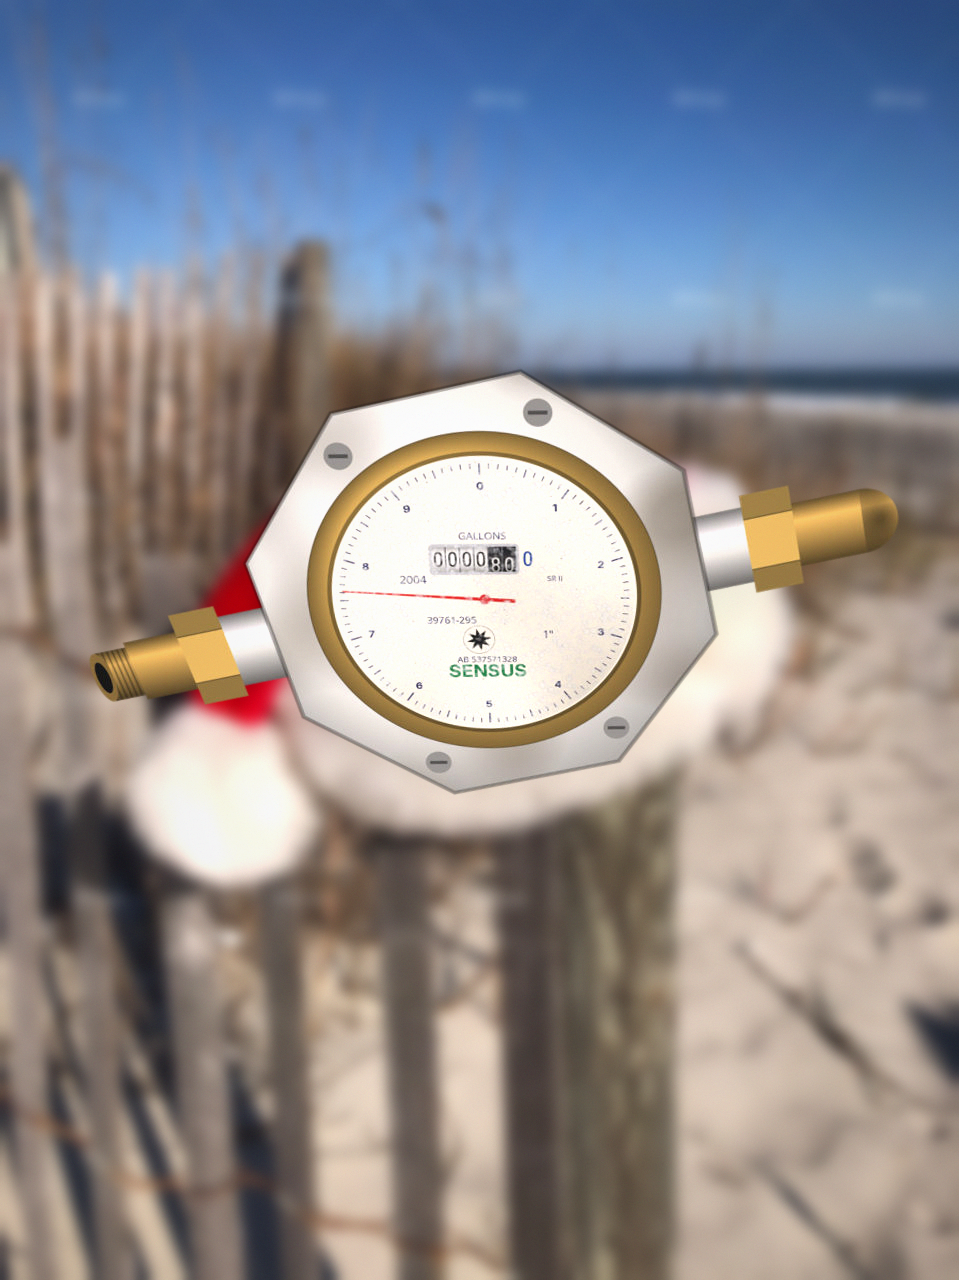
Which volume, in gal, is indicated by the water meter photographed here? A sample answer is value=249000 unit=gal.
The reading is value=797.6 unit=gal
